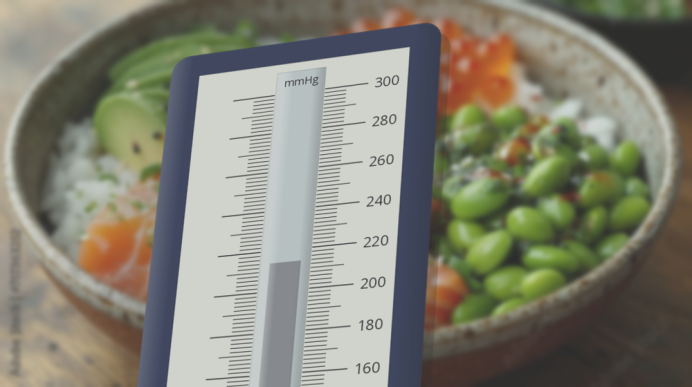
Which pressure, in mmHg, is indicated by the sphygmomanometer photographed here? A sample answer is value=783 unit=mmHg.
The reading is value=214 unit=mmHg
